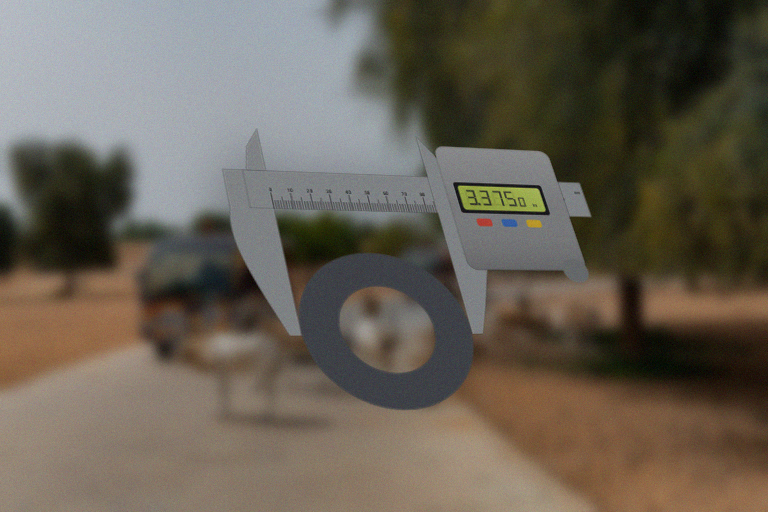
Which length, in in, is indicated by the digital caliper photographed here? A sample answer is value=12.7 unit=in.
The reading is value=3.3750 unit=in
